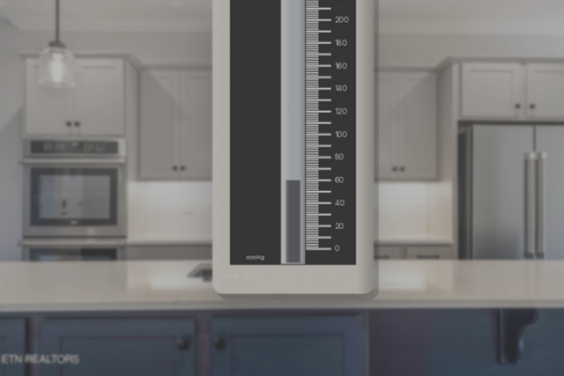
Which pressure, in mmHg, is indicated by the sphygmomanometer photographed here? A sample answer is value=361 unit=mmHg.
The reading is value=60 unit=mmHg
